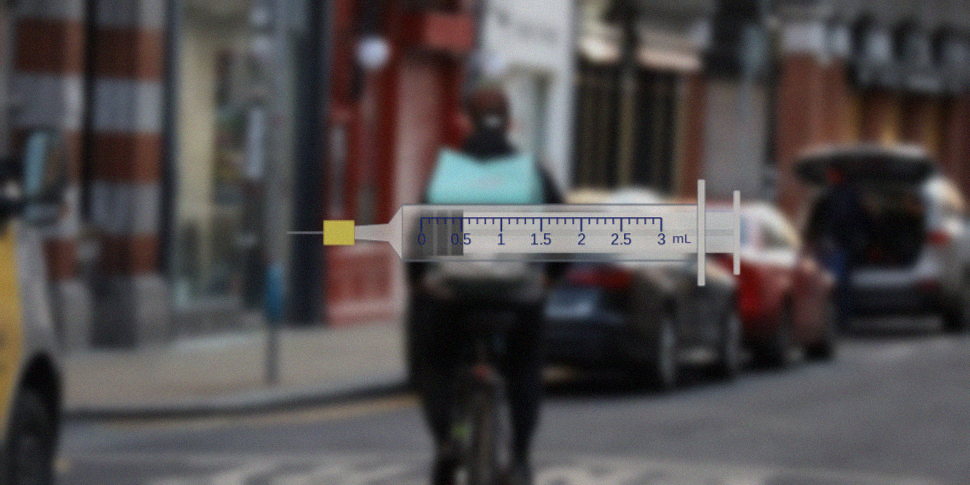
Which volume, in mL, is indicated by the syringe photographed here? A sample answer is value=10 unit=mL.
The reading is value=0 unit=mL
